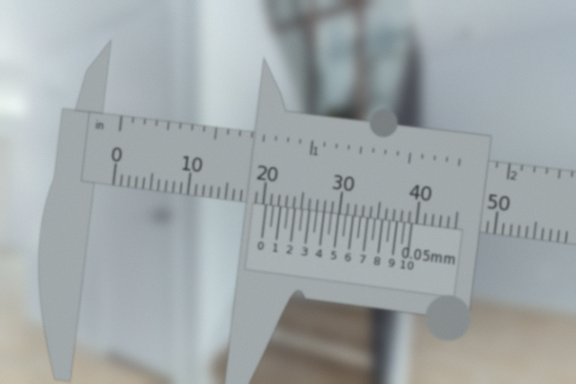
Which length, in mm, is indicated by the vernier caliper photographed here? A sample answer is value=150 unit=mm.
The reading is value=20.4 unit=mm
